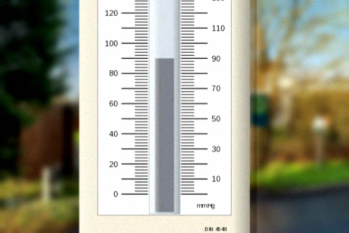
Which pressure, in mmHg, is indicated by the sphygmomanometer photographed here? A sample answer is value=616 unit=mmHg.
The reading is value=90 unit=mmHg
